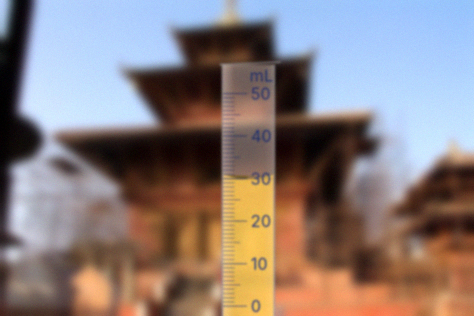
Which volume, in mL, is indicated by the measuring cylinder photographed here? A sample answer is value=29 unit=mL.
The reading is value=30 unit=mL
